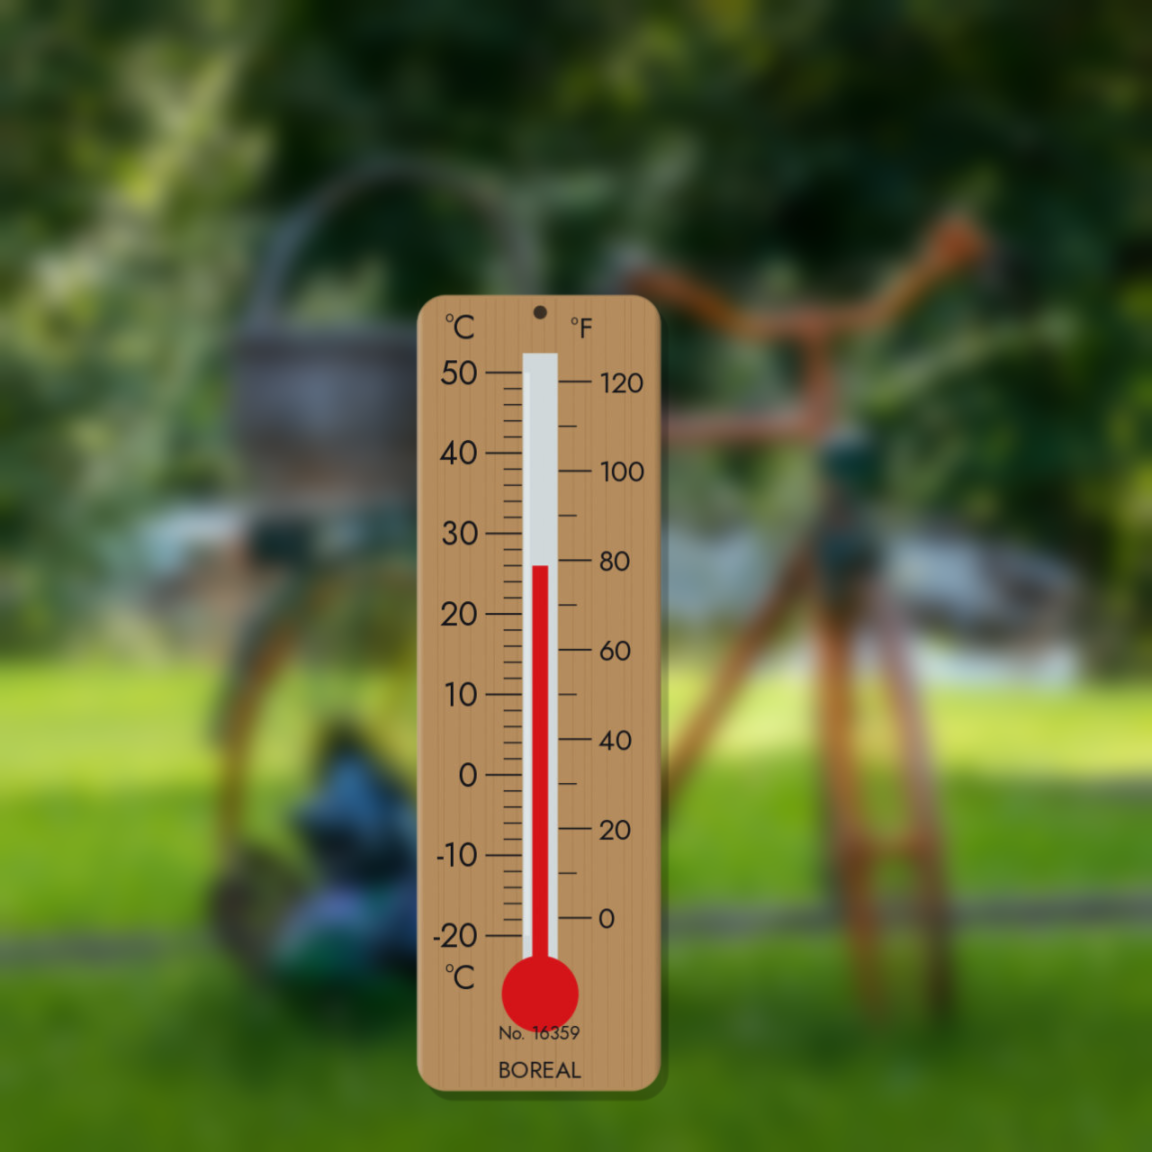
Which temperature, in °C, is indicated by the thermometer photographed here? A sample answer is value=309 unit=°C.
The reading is value=26 unit=°C
